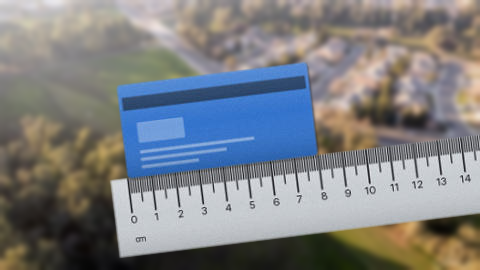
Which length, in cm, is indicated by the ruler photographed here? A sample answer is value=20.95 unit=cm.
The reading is value=8 unit=cm
